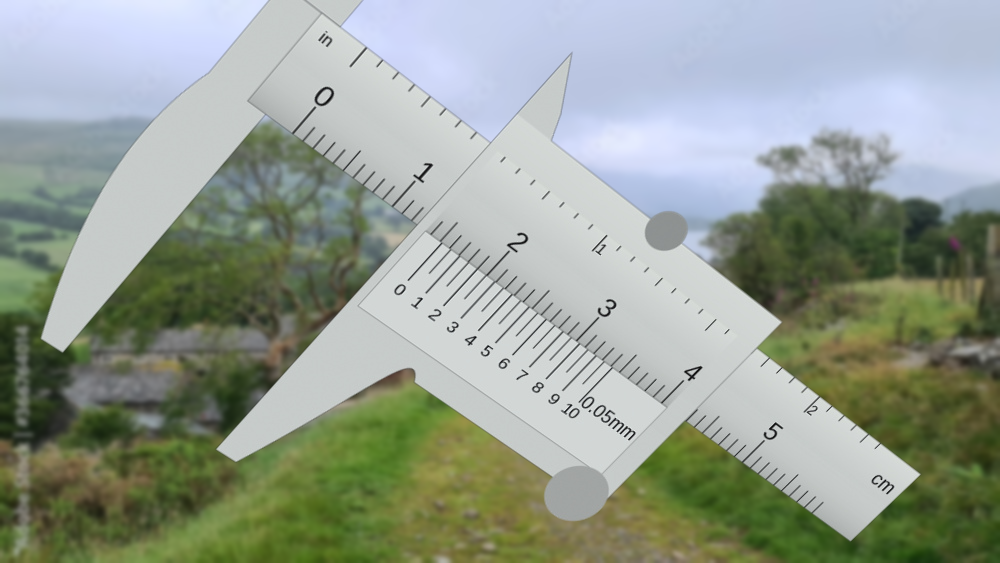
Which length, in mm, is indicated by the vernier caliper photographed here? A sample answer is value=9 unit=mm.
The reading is value=15.2 unit=mm
